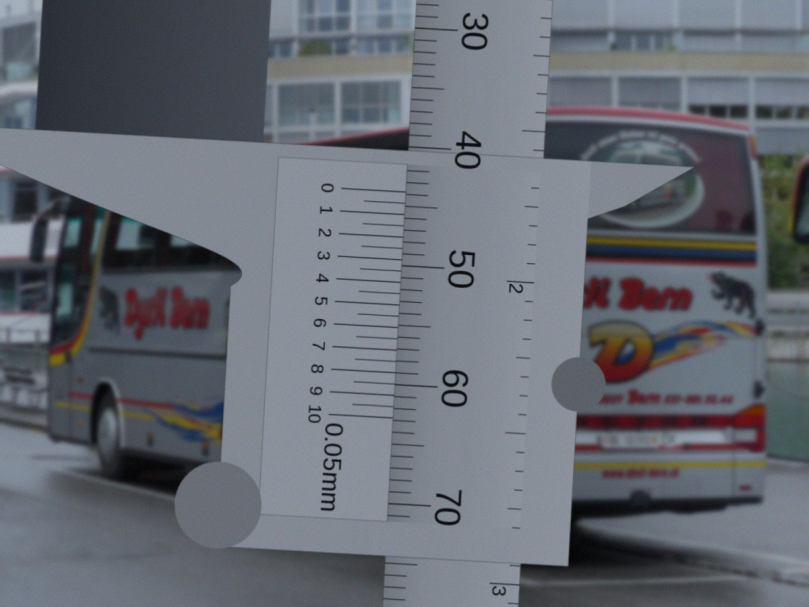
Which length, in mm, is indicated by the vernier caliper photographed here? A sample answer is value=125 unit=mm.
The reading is value=43.8 unit=mm
